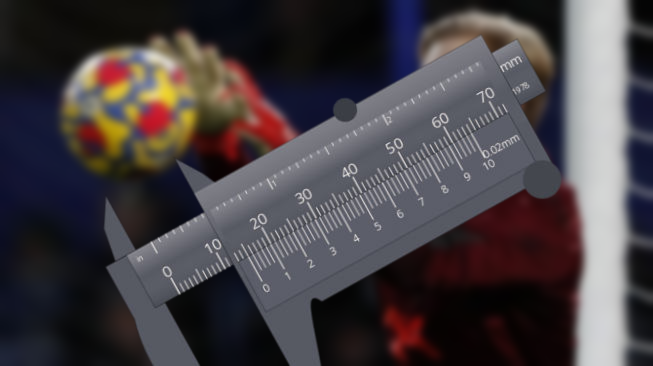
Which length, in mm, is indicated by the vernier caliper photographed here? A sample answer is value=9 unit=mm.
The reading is value=15.0 unit=mm
